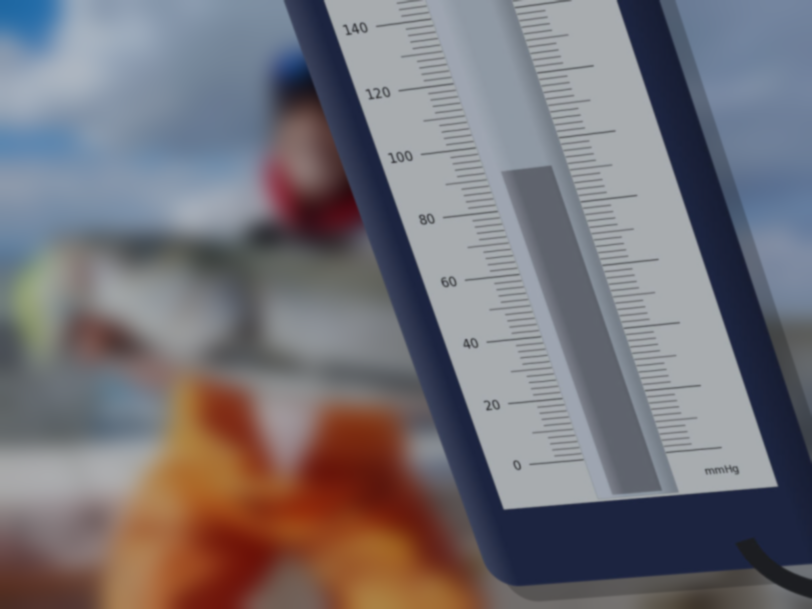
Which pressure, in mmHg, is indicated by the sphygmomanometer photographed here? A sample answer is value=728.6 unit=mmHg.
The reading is value=92 unit=mmHg
